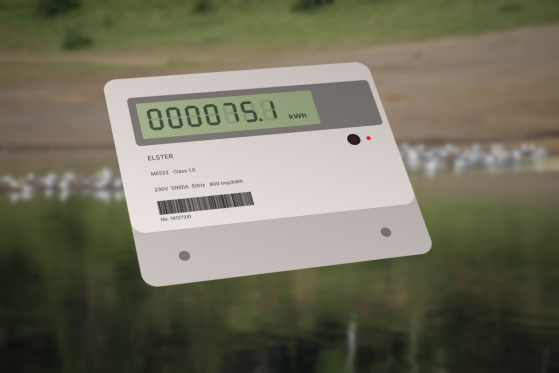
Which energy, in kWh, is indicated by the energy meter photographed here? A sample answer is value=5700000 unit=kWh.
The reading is value=75.1 unit=kWh
